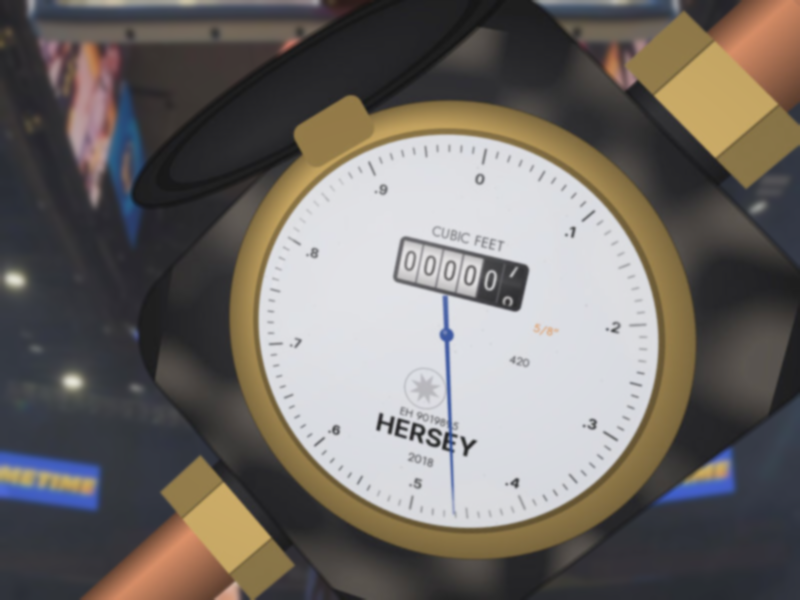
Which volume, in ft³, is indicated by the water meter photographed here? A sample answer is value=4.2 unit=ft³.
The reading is value=7.46 unit=ft³
